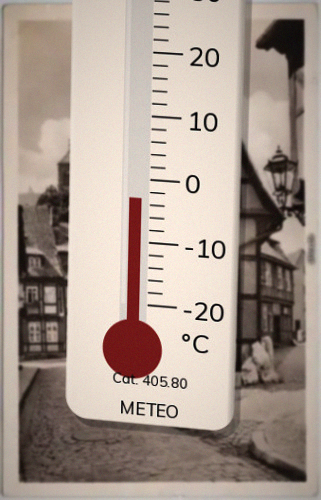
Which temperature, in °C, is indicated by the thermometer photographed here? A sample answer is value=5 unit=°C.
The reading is value=-3 unit=°C
